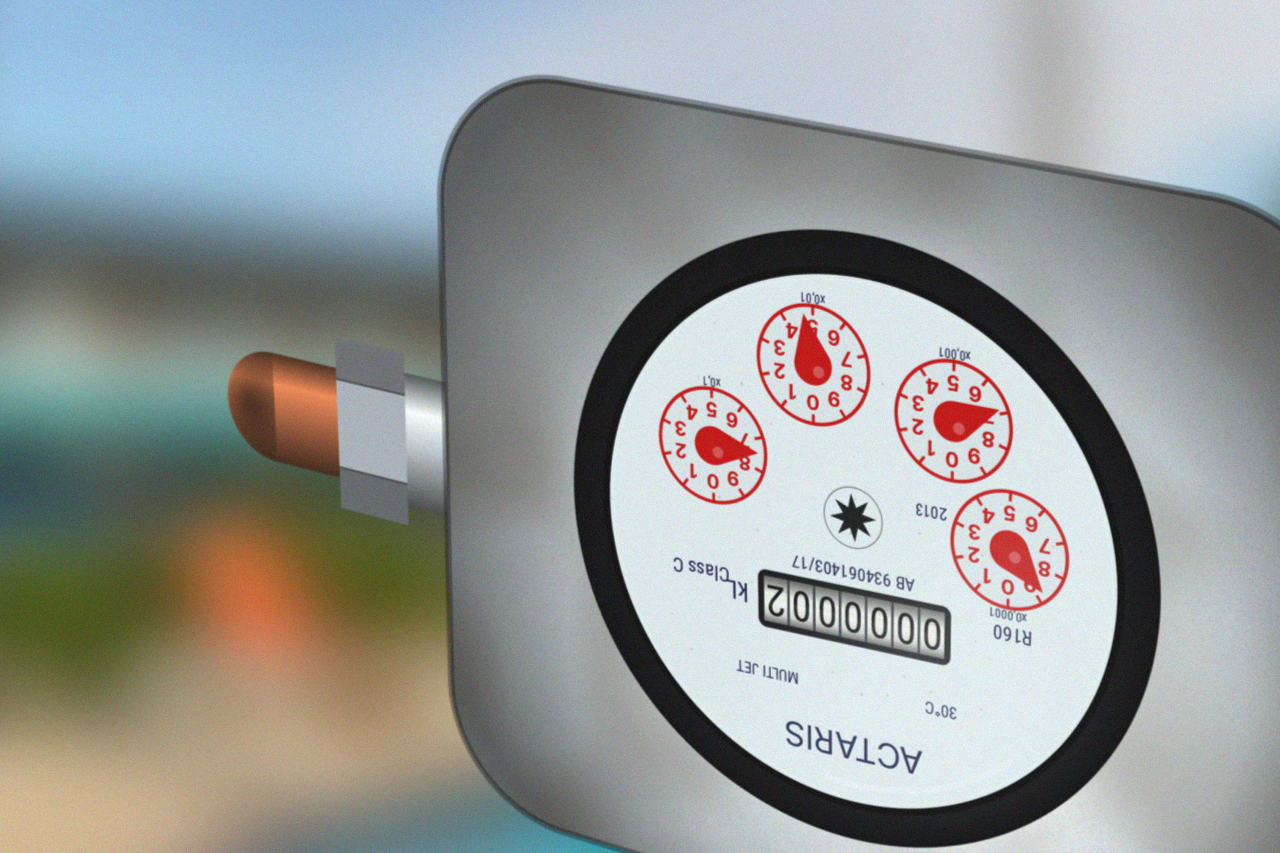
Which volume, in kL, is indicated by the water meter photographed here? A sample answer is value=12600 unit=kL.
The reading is value=2.7468 unit=kL
